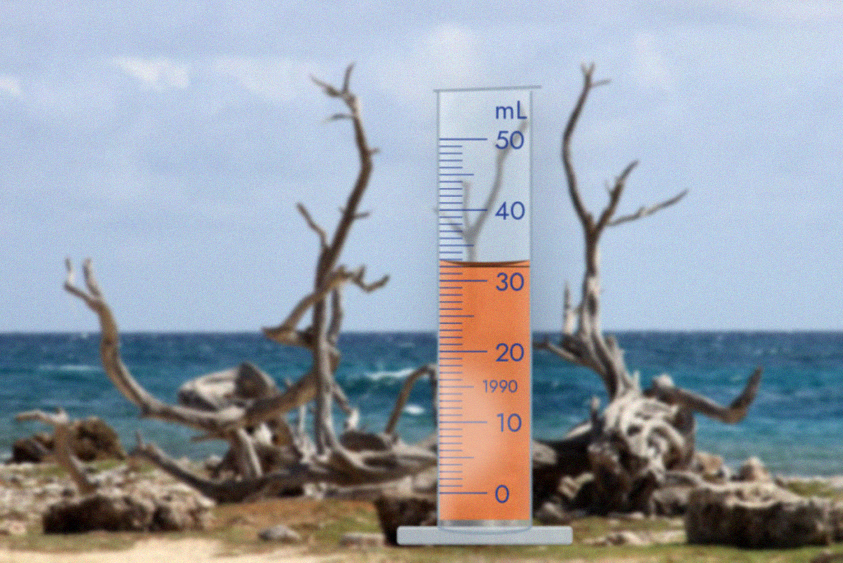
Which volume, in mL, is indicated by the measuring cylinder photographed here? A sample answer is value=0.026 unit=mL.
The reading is value=32 unit=mL
